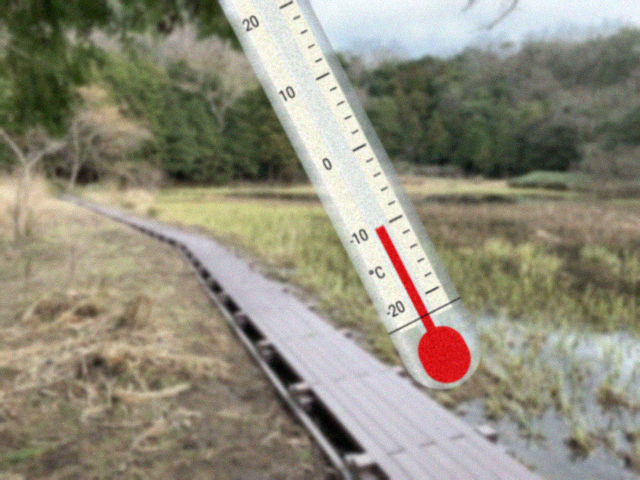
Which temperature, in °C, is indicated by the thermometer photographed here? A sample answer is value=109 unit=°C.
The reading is value=-10 unit=°C
